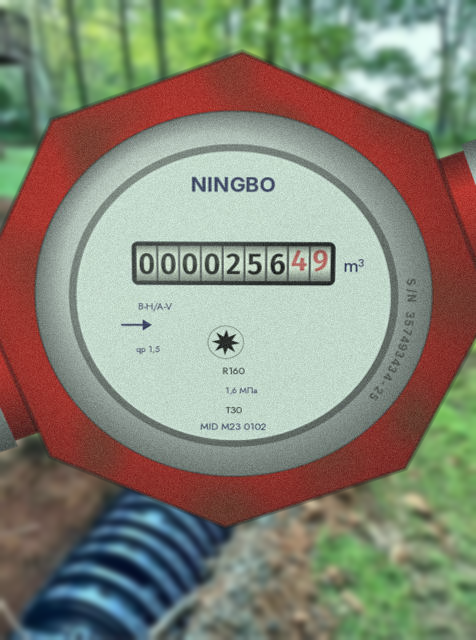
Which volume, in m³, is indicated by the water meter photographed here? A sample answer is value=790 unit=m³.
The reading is value=256.49 unit=m³
